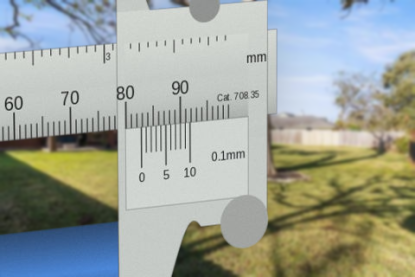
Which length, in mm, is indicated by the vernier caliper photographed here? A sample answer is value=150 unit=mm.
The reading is value=82.8 unit=mm
